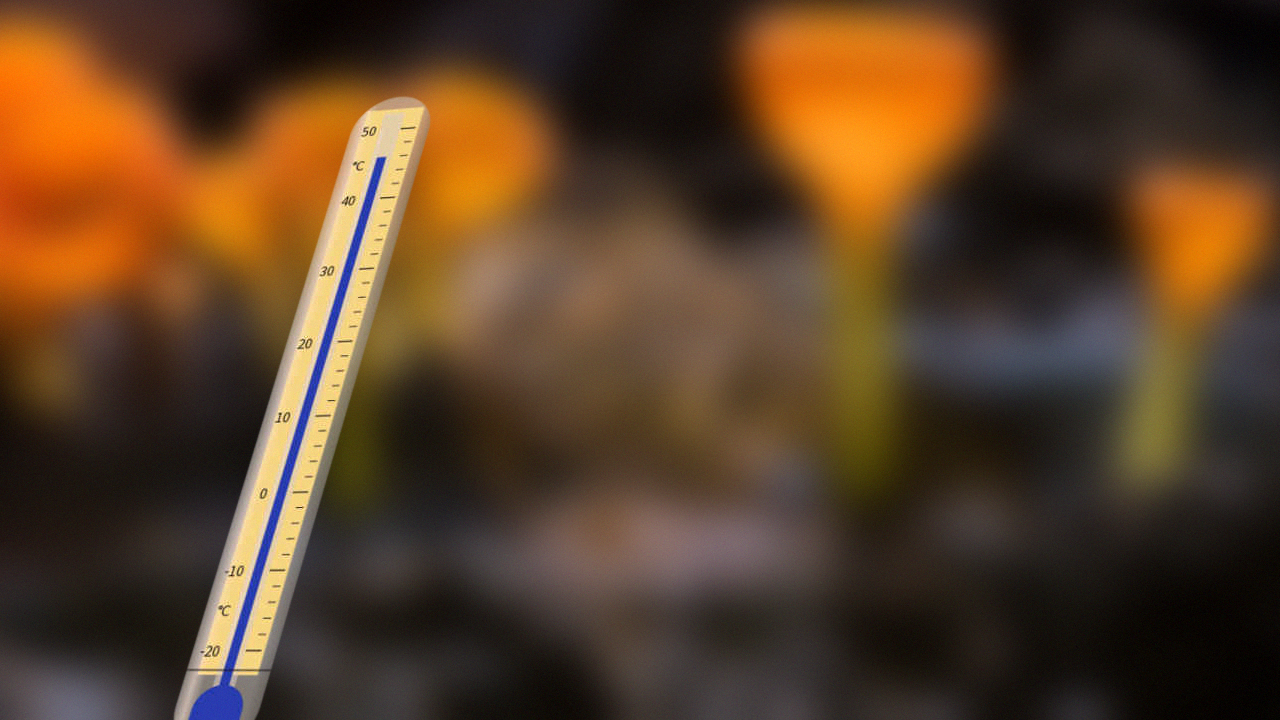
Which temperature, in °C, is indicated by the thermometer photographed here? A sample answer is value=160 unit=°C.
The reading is value=46 unit=°C
